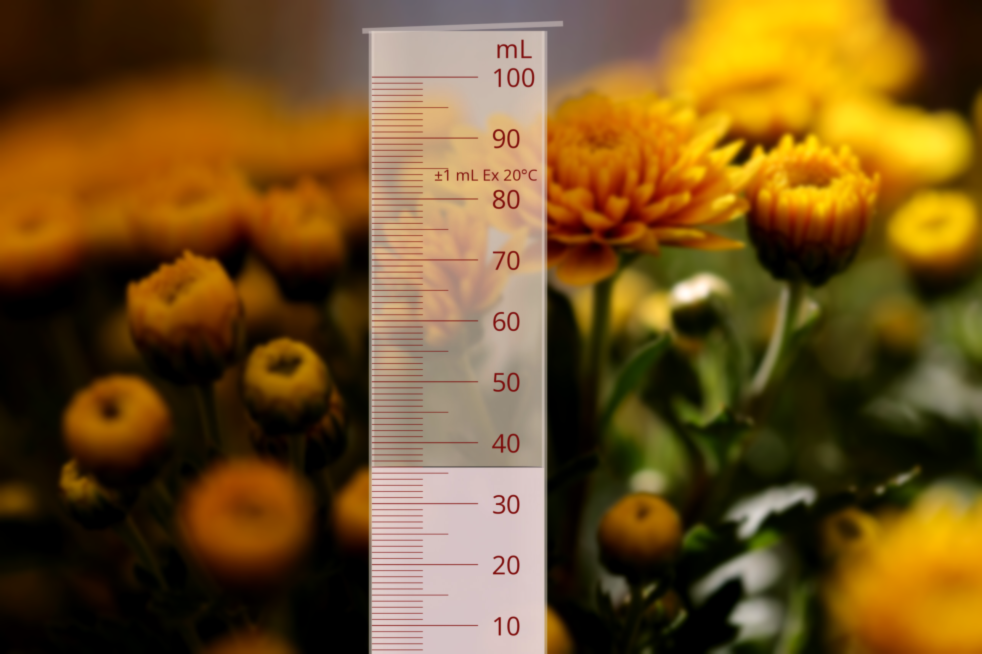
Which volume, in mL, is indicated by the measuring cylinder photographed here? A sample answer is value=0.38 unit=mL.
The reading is value=36 unit=mL
